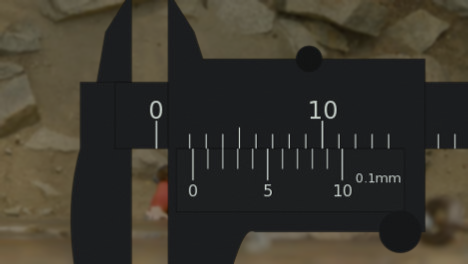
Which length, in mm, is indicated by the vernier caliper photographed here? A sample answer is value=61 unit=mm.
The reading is value=2.2 unit=mm
